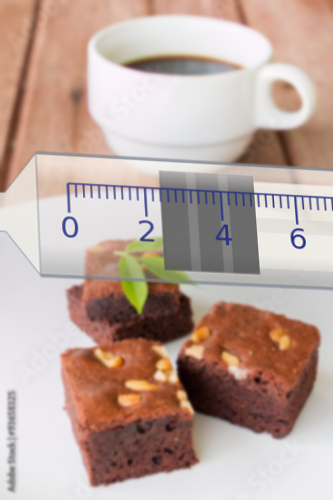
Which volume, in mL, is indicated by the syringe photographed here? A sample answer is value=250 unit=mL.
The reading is value=2.4 unit=mL
